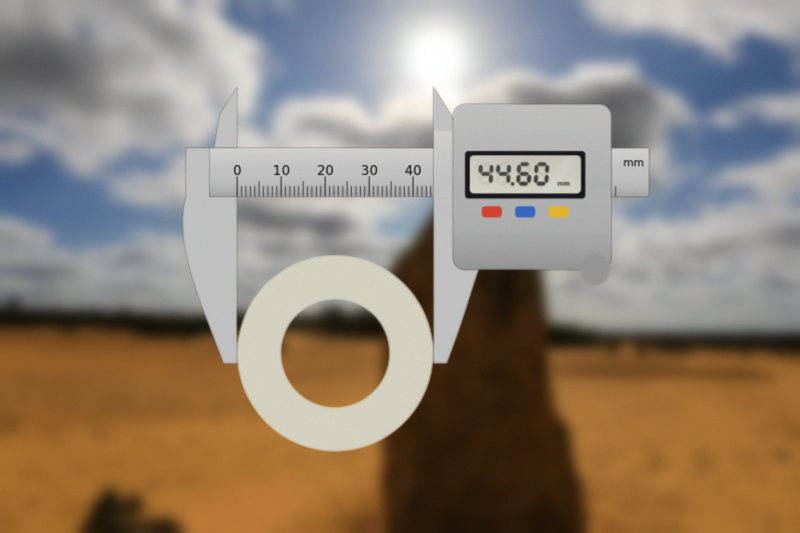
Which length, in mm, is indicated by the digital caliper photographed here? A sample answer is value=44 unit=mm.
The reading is value=44.60 unit=mm
